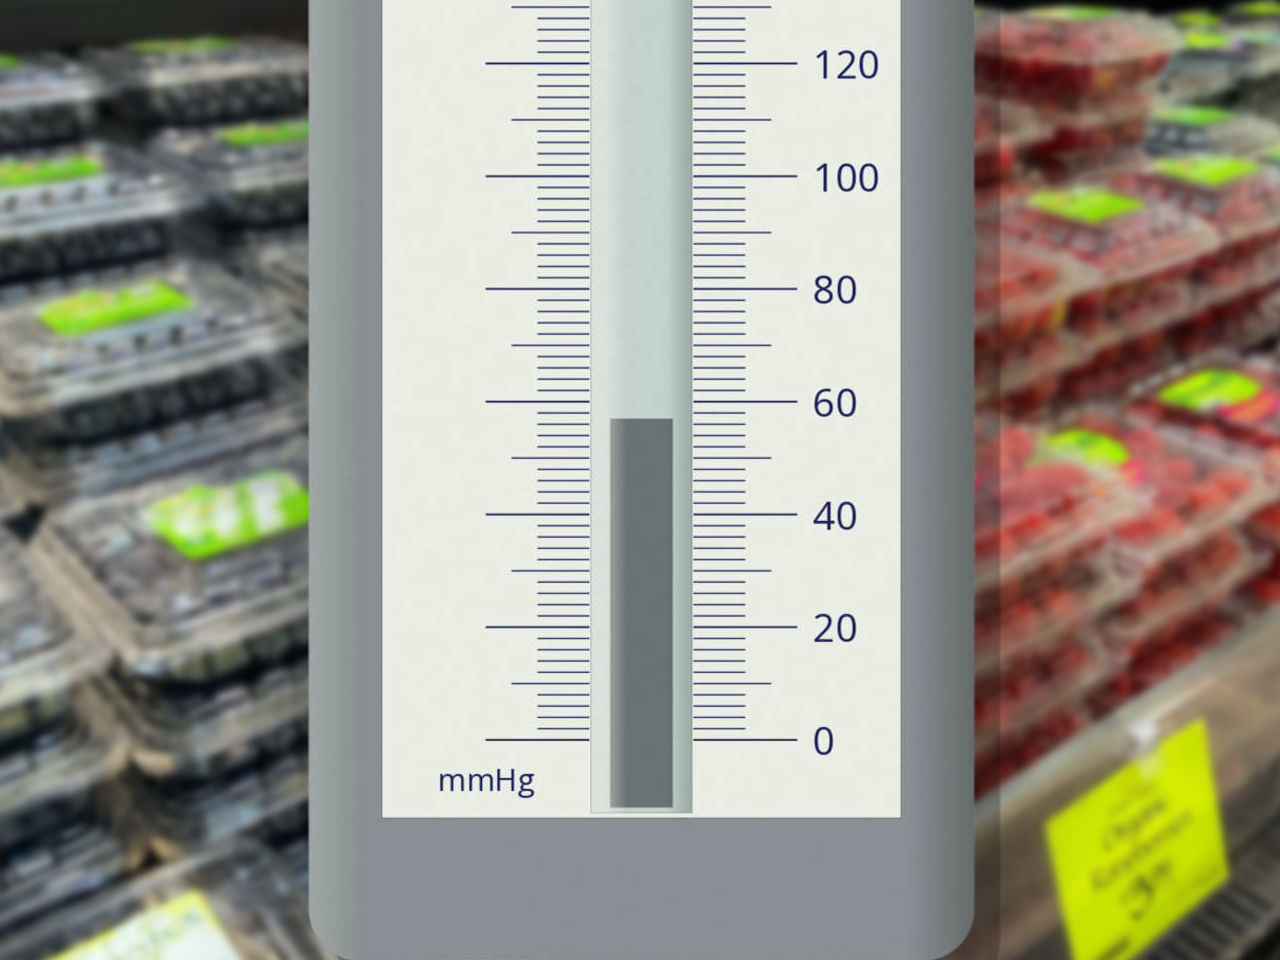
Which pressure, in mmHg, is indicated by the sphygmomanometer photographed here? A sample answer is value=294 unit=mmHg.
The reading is value=57 unit=mmHg
